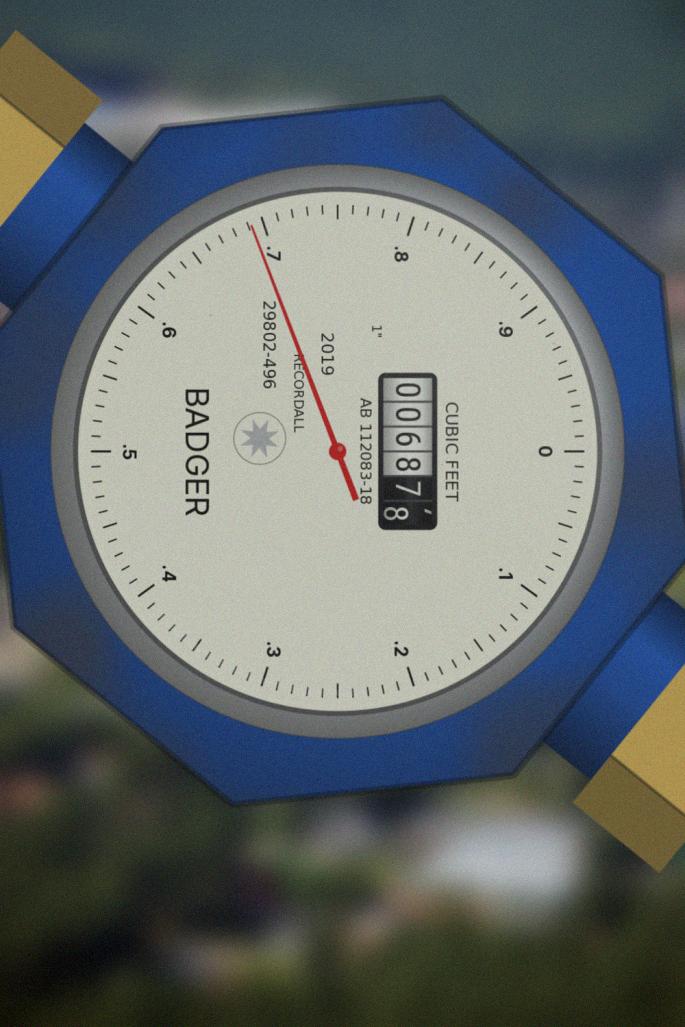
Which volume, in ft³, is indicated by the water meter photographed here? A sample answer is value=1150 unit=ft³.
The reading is value=6877.69 unit=ft³
